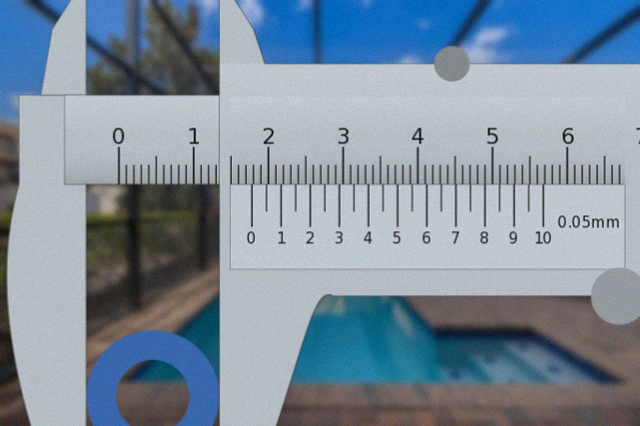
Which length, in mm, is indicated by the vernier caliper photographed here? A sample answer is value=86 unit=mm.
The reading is value=17.8 unit=mm
